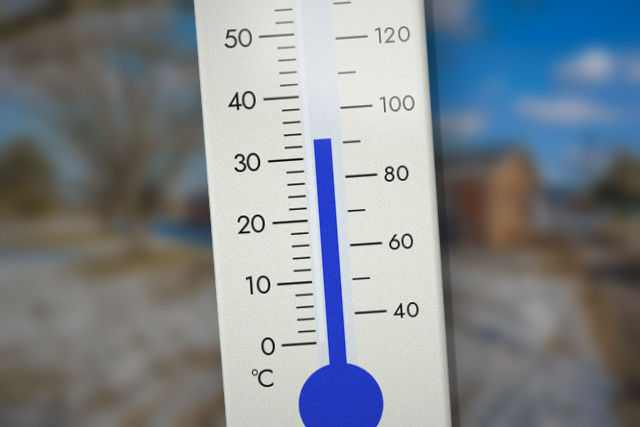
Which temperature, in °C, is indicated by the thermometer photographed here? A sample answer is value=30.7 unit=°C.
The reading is value=33 unit=°C
